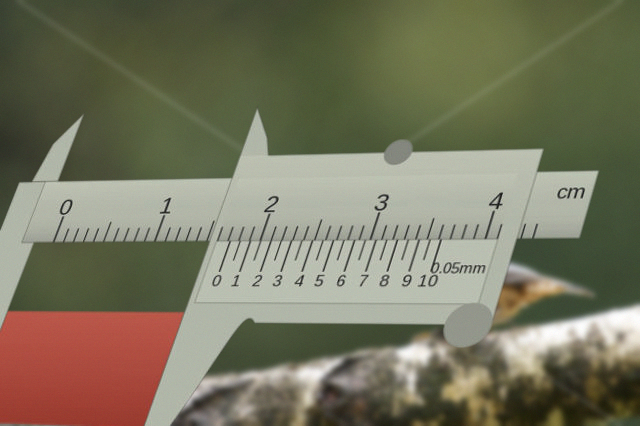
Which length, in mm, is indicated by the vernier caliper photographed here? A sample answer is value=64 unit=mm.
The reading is value=17.2 unit=mm
